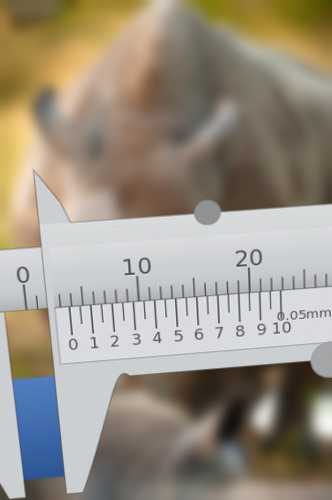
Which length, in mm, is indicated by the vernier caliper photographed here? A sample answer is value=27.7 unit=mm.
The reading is value=3.8 unit=mm
